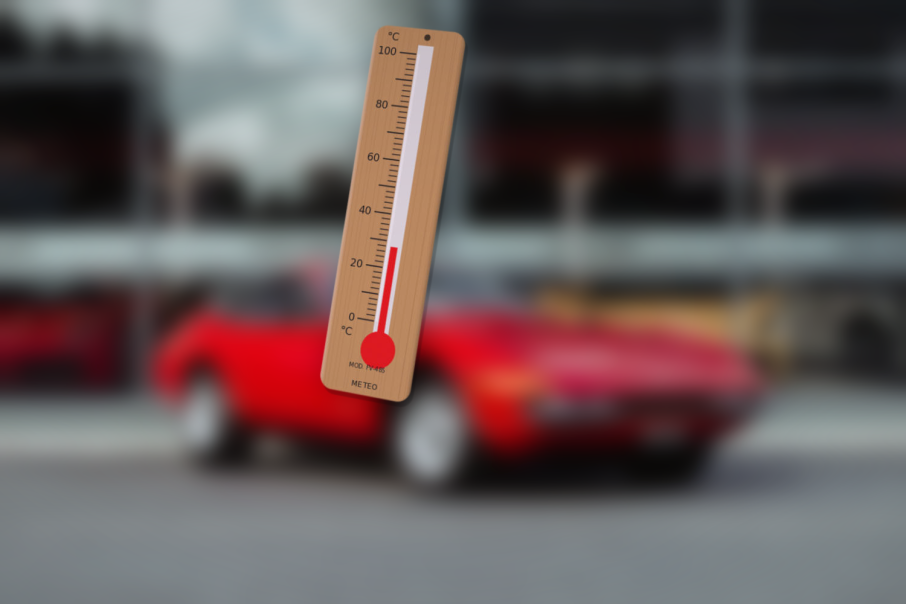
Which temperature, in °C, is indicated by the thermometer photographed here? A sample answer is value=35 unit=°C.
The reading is value=28 unit=°C
